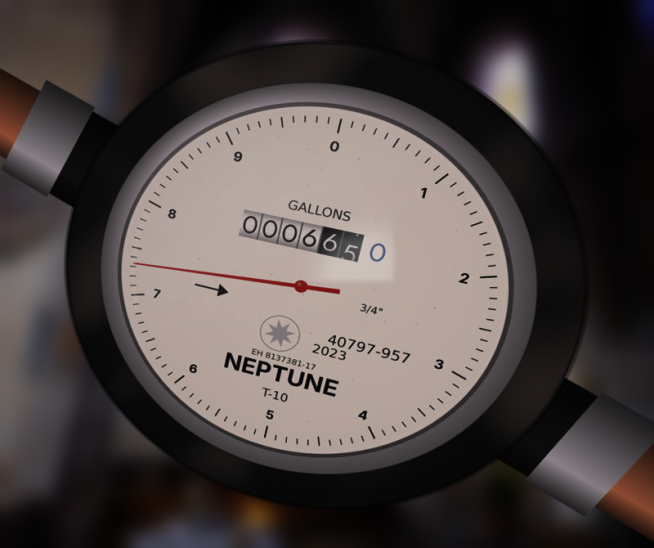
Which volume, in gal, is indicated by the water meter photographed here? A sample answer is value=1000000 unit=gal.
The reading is value=6647.3 unit=gal
